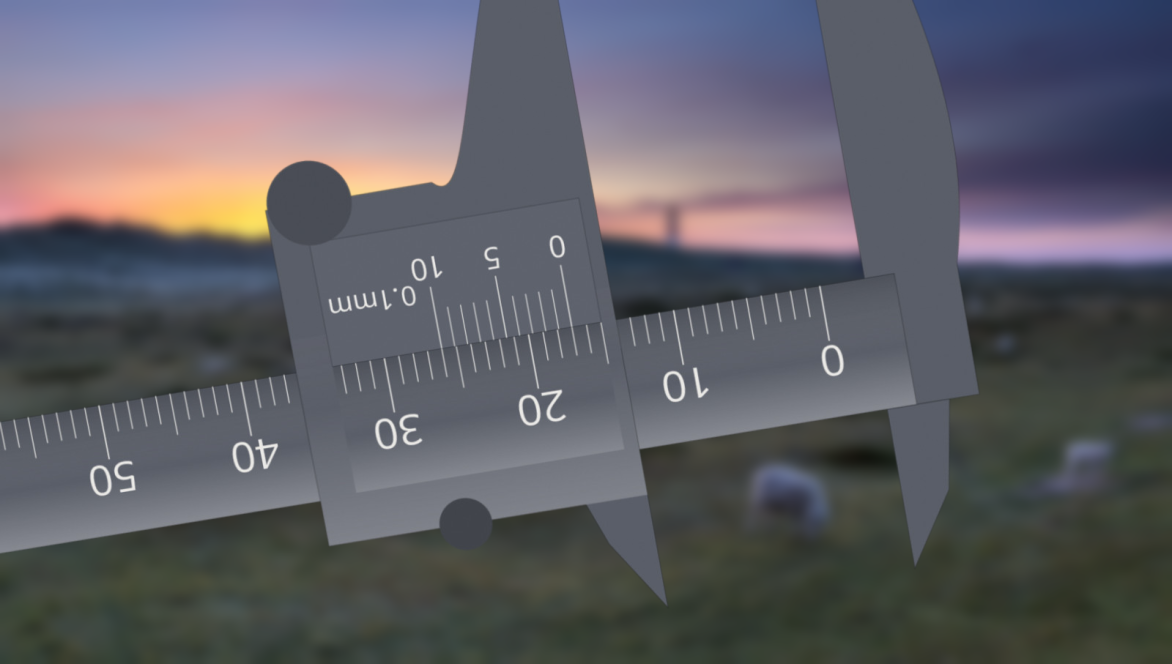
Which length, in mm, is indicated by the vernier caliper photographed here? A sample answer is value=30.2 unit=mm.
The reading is value=17.0 unit=mm
